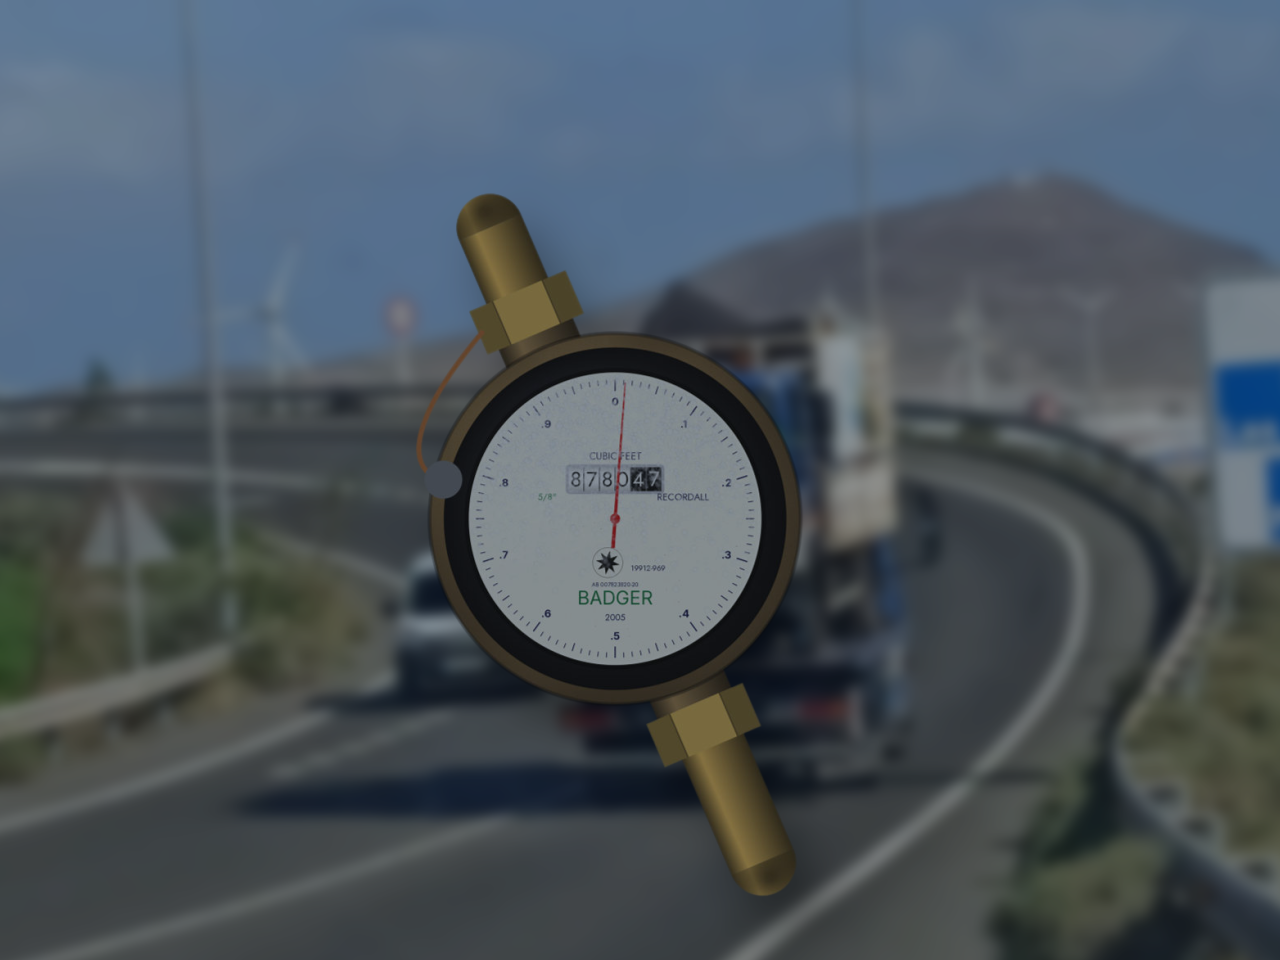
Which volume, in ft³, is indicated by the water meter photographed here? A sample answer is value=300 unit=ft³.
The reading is value=878047.01 unit=ft³
